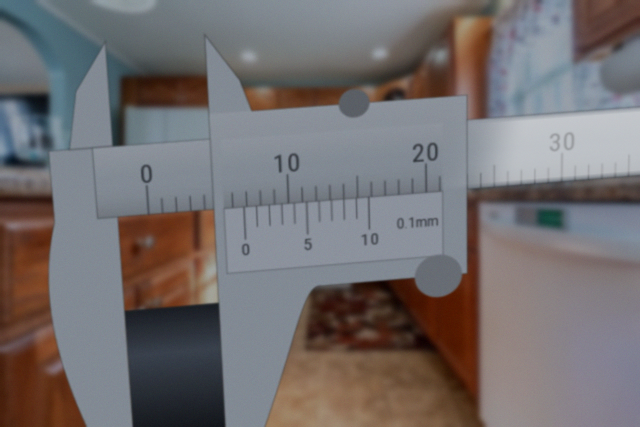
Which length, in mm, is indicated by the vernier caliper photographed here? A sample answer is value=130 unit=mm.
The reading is value=6.8 unit=mm
